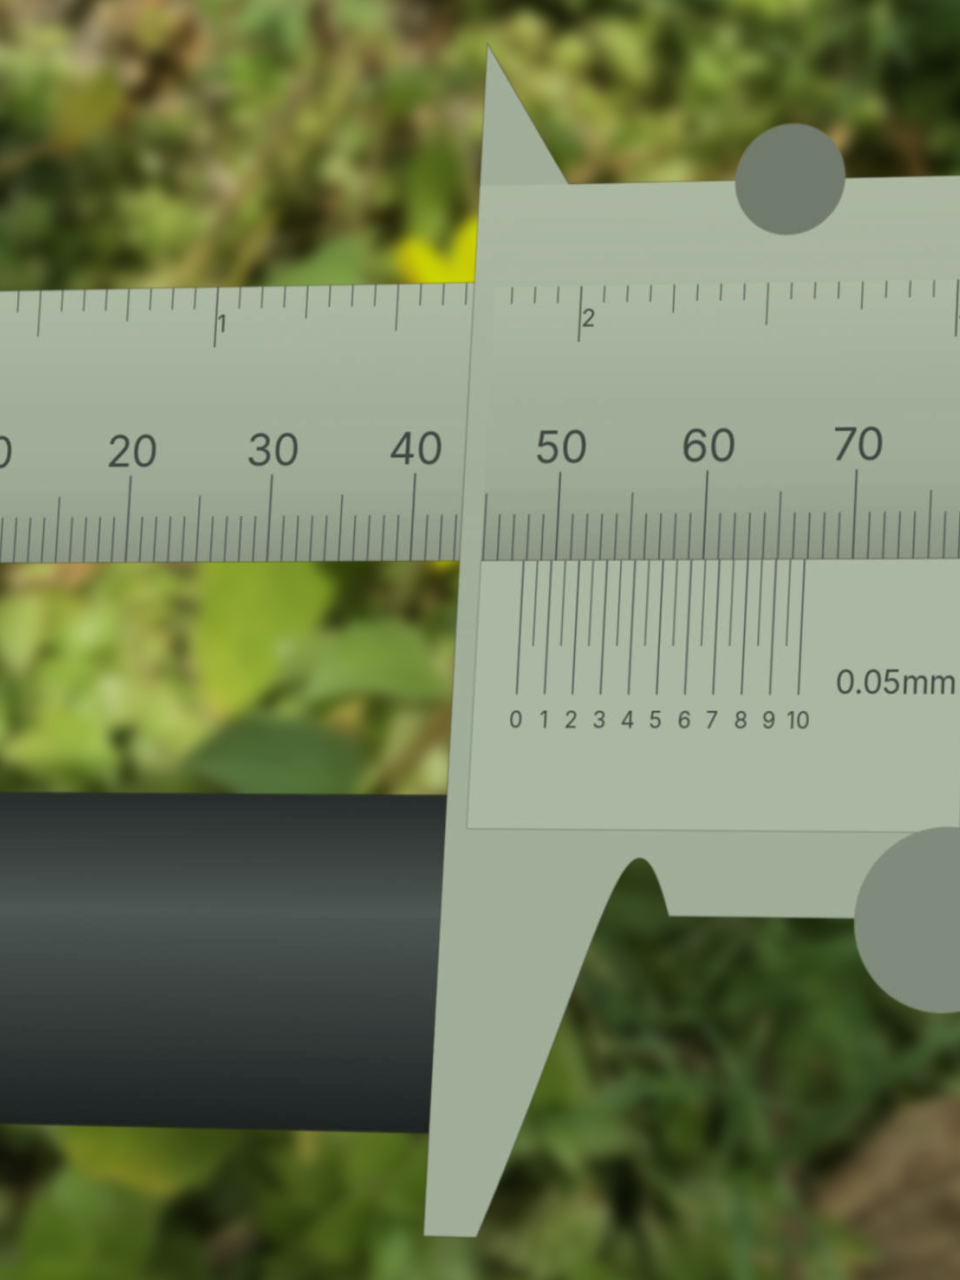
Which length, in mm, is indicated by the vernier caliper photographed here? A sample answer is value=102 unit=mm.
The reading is value=47.8 unit=mm
